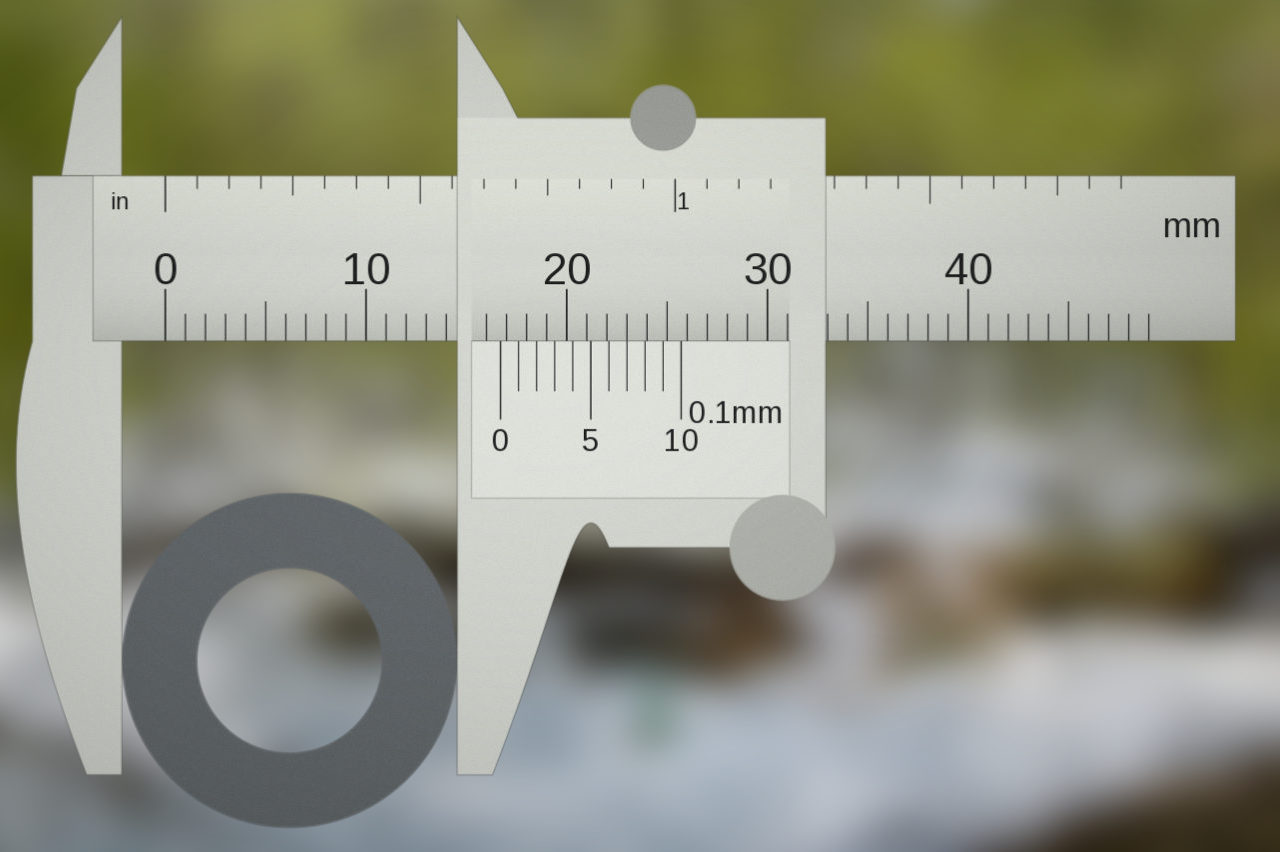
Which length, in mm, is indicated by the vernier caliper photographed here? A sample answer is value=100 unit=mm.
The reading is value=16.7 unit=mm
